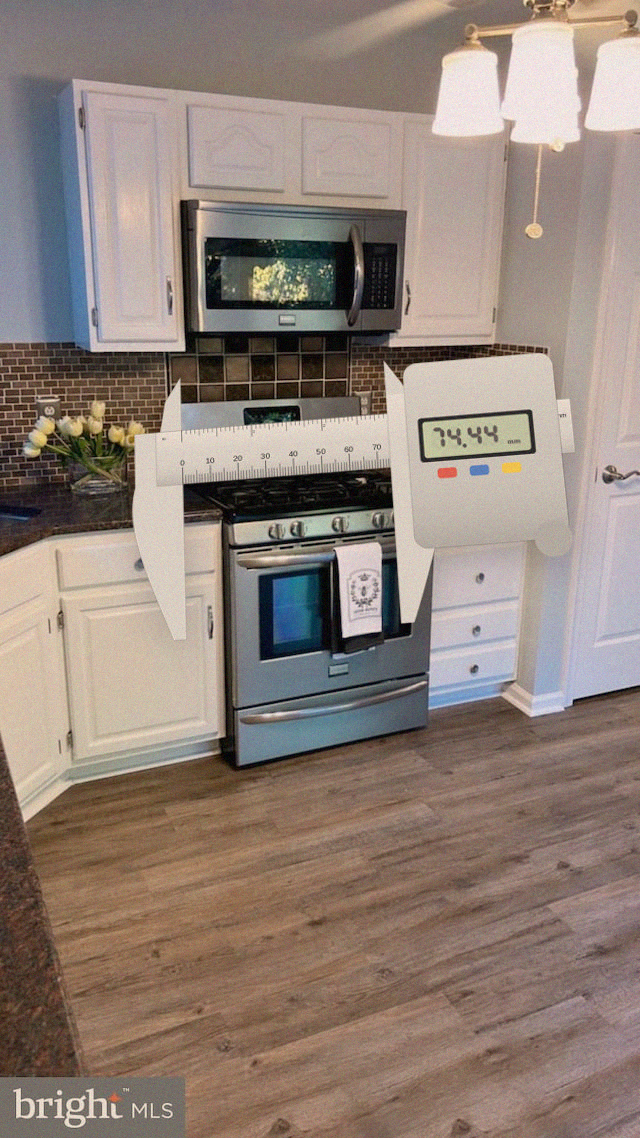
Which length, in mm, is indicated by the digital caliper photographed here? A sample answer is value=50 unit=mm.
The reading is value=74.44 unit=mm
